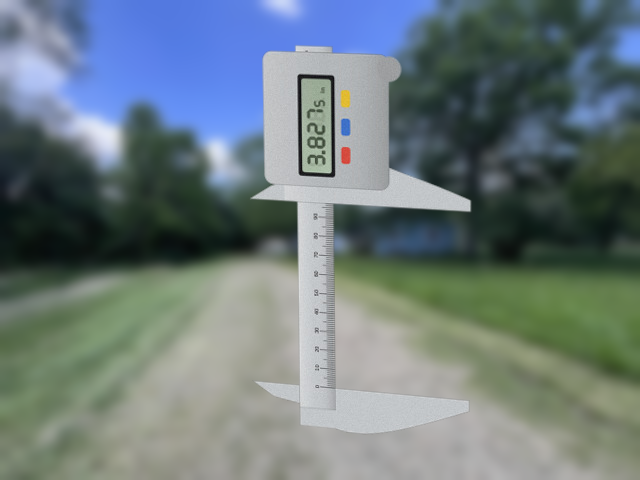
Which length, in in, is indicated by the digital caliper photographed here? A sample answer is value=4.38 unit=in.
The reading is value=3.8275 unit=in
